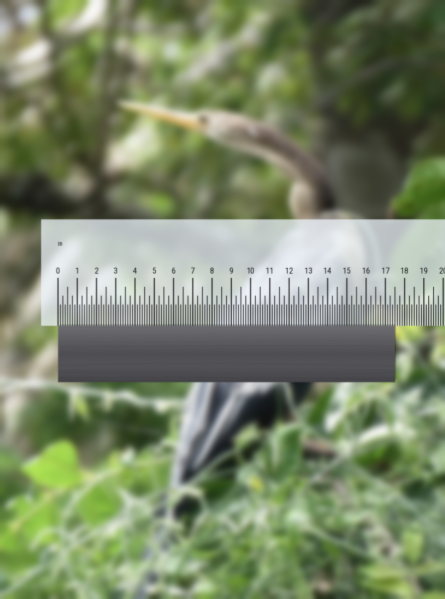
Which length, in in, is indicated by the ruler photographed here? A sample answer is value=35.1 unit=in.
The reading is value=17.5 unit=in
